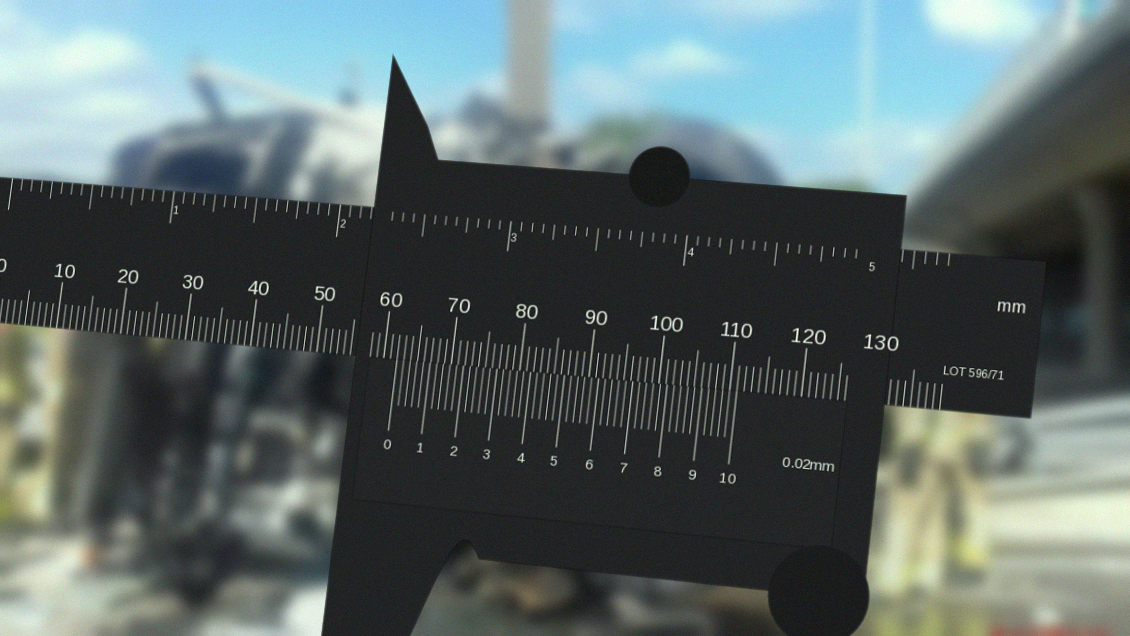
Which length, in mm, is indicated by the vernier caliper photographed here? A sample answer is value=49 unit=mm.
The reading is value=62.0 unit=mm
